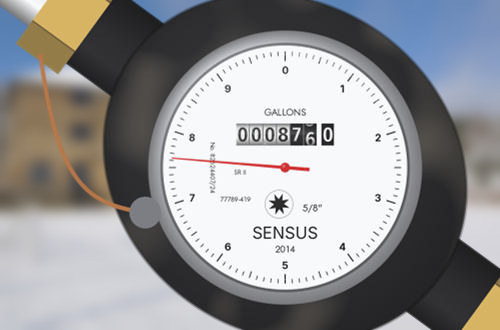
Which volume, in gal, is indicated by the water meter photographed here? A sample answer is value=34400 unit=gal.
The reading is value=8757.6 unit=gal
